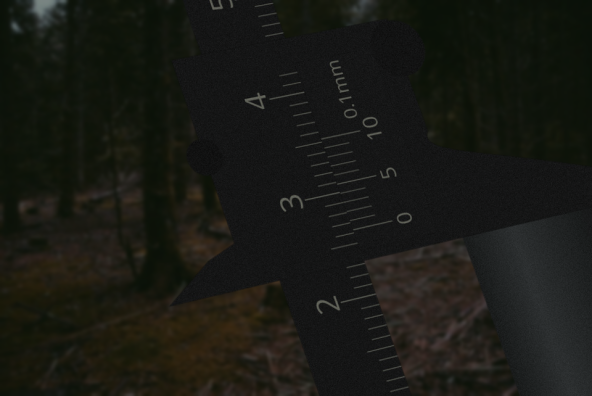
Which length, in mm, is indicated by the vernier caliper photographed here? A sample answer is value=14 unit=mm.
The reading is value=26.3 unit=mm
